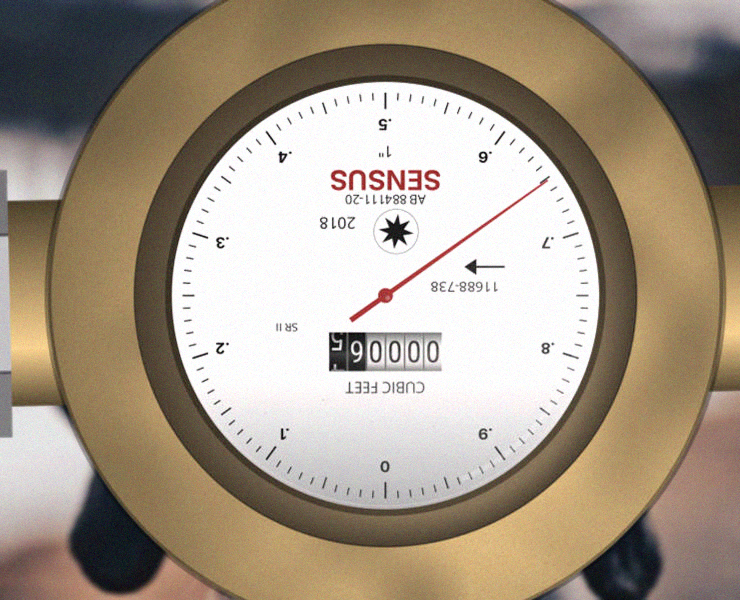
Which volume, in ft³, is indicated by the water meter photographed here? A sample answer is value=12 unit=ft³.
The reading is value=64.65 unit=ft³
